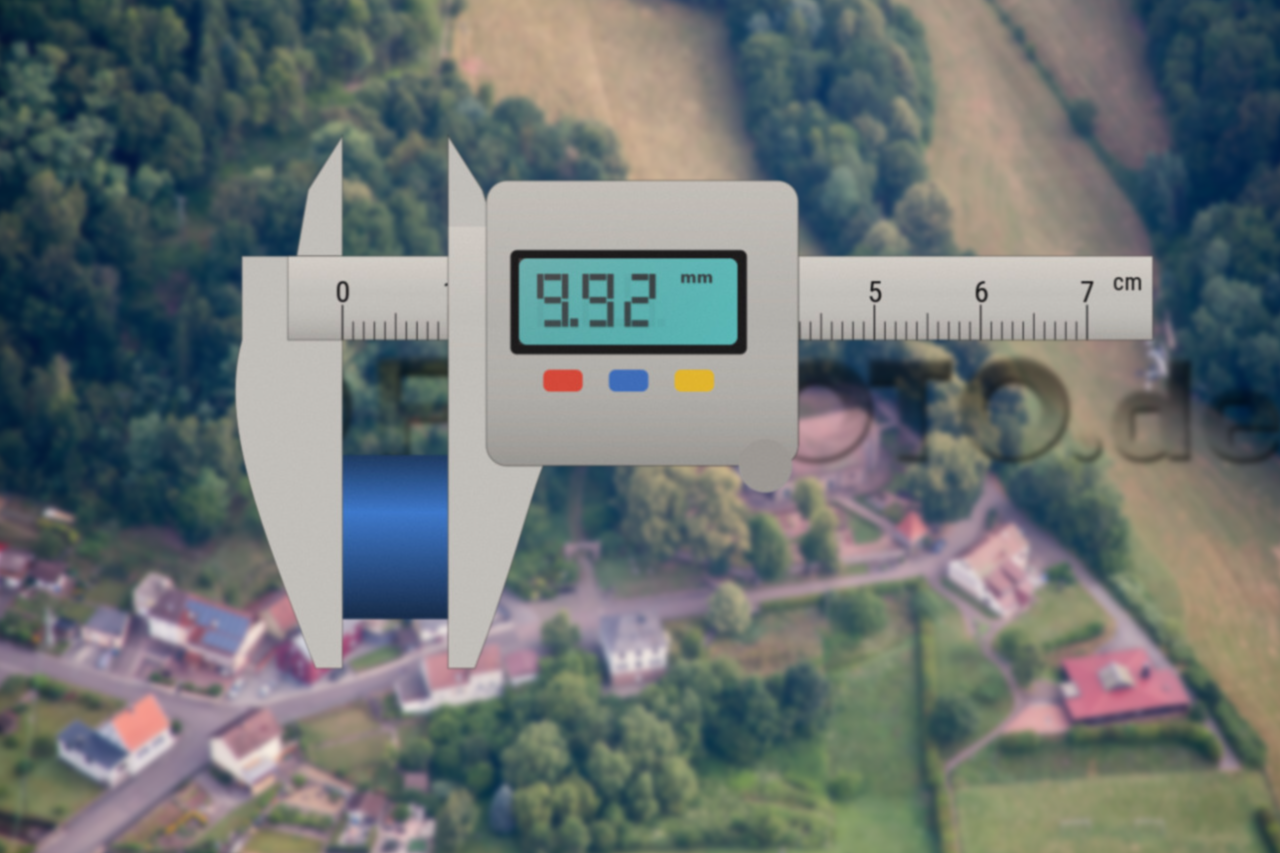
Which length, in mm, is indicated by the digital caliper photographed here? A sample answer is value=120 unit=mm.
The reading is value=9.92 unit=mm
